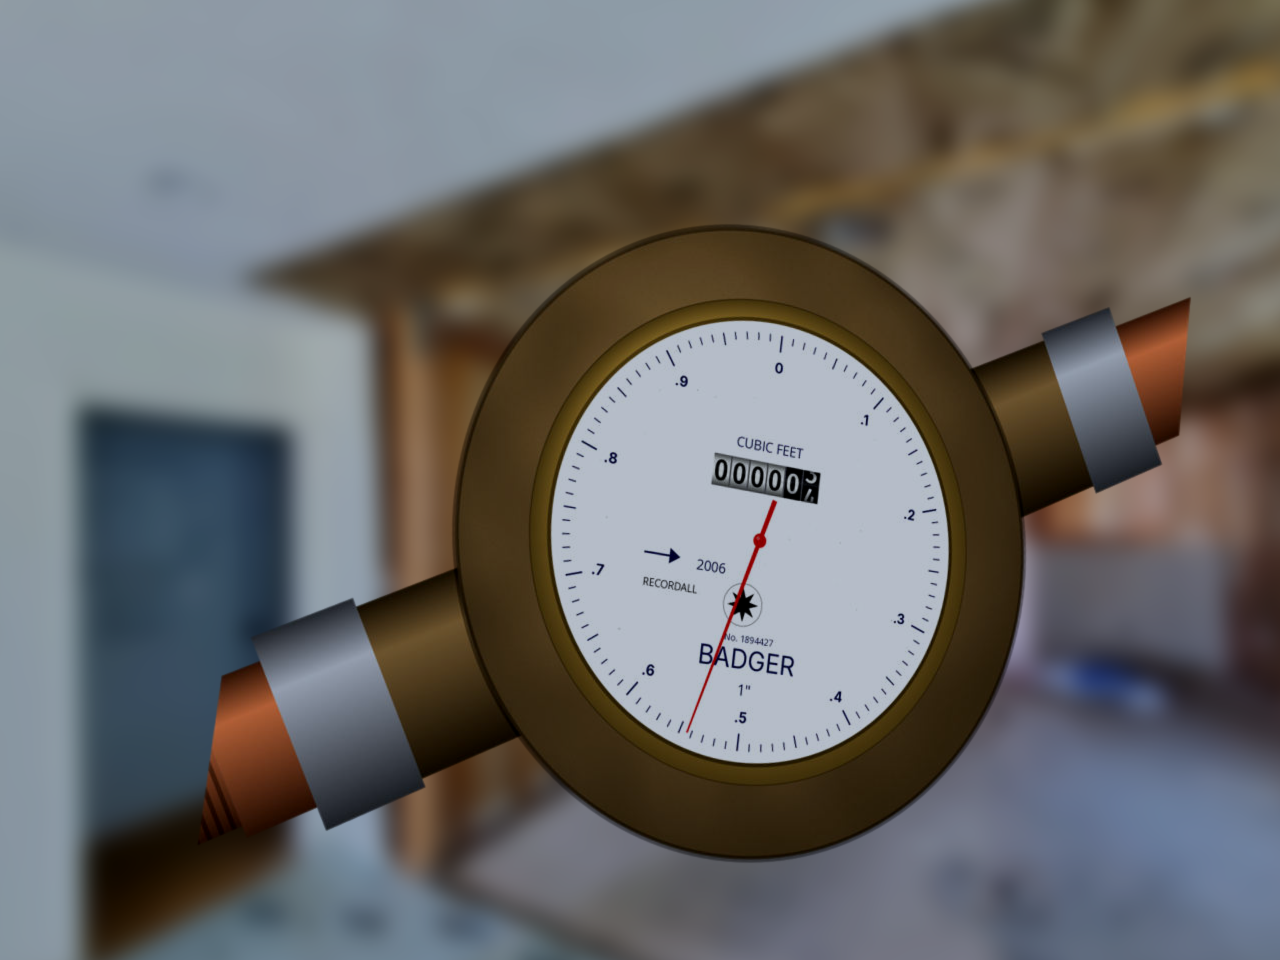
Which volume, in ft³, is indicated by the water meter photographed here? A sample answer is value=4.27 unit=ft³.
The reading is value=3.54 unit=ft³
